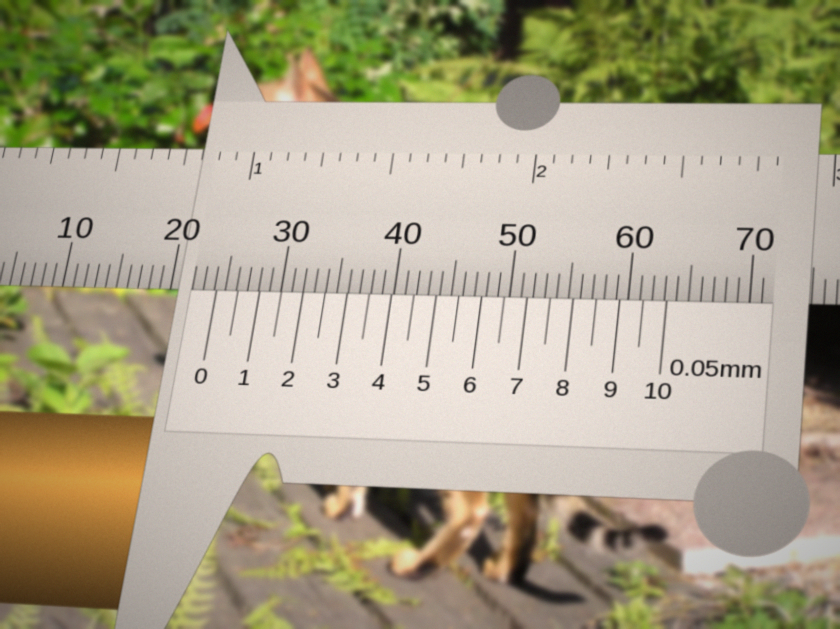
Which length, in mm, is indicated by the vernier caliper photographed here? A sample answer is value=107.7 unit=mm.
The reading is value=24.2 unit=mm
